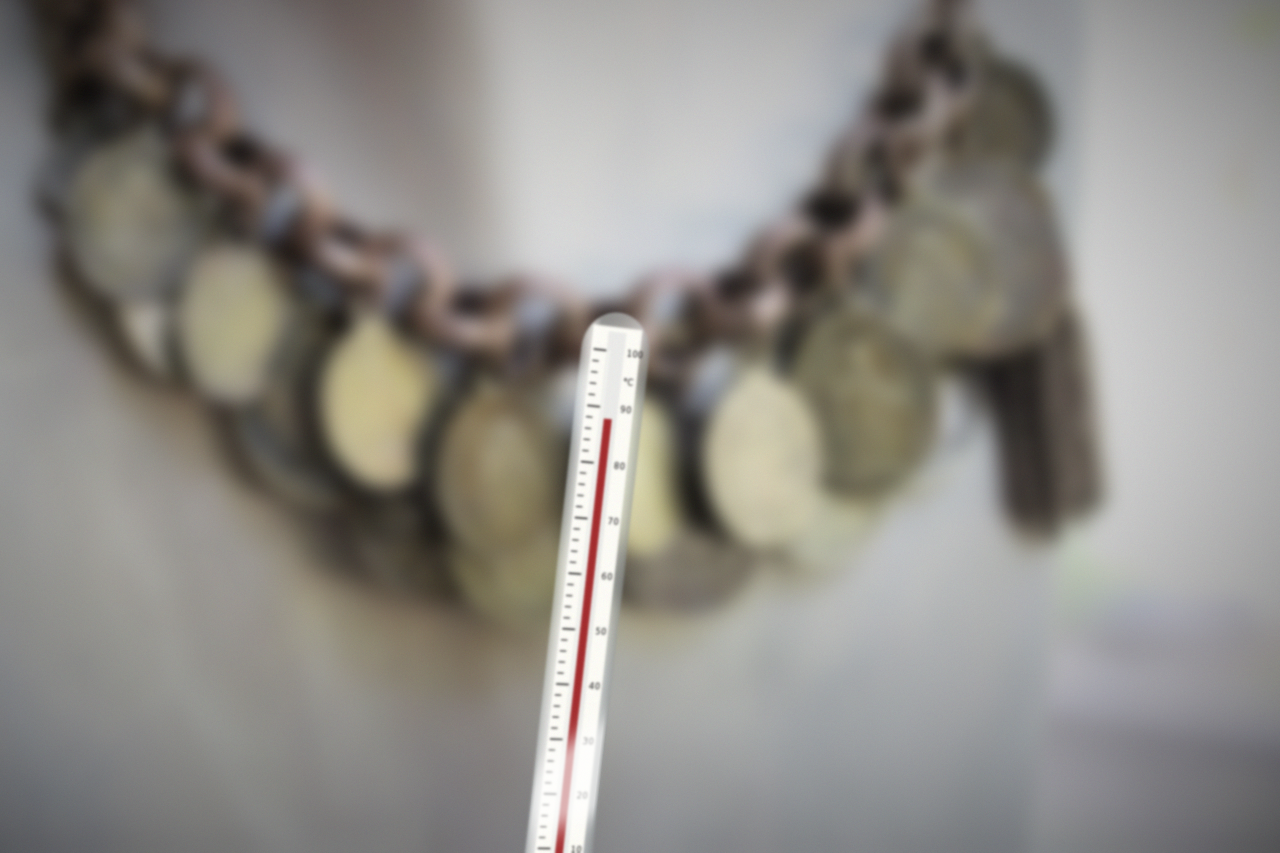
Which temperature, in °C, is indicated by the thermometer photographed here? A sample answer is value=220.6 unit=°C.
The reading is value=88 unit=°C
